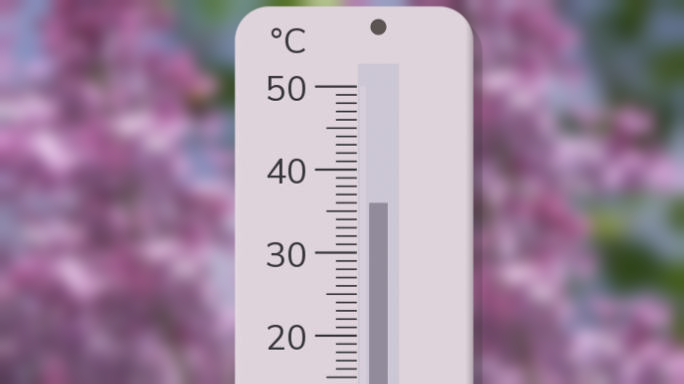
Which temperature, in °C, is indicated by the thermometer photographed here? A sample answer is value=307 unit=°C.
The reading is value=36 unit=°C
